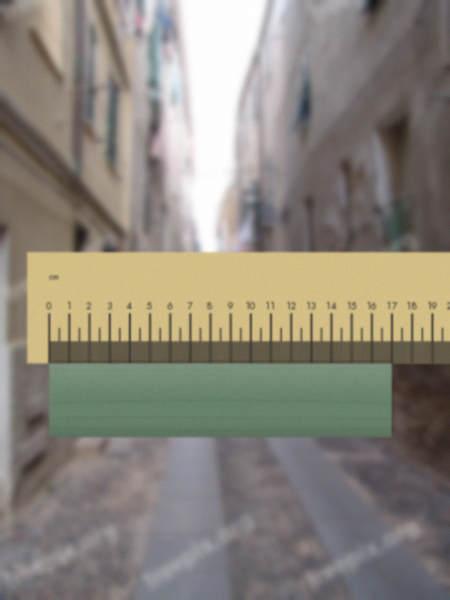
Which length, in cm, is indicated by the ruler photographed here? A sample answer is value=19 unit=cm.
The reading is value=17 unit=cm
